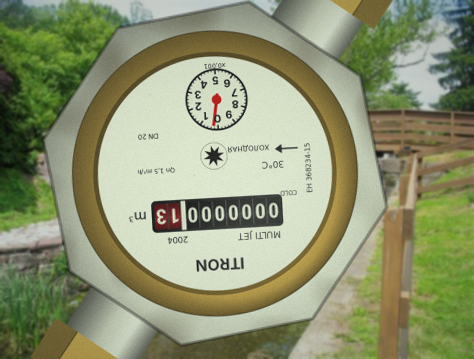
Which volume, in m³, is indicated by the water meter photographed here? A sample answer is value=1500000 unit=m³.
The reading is value=0.130 unit=m³
